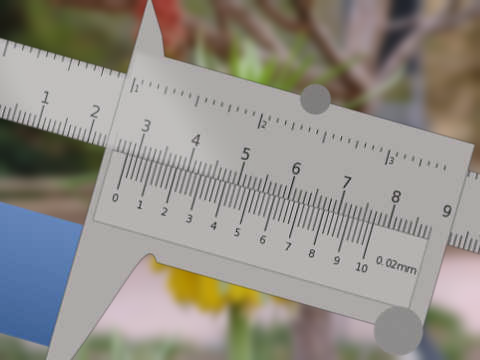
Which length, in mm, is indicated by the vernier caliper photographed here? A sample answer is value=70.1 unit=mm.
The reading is value=28.0 unit=mm
